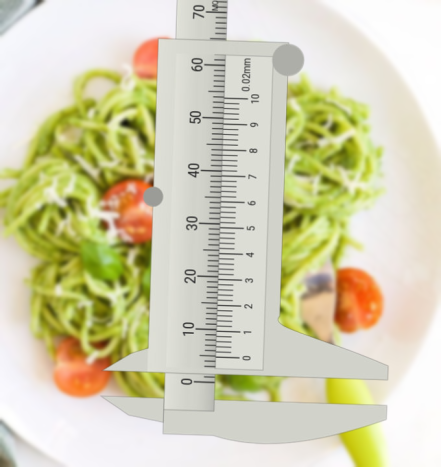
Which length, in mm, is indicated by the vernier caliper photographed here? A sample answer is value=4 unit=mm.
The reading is value=4.8 unit=mm
